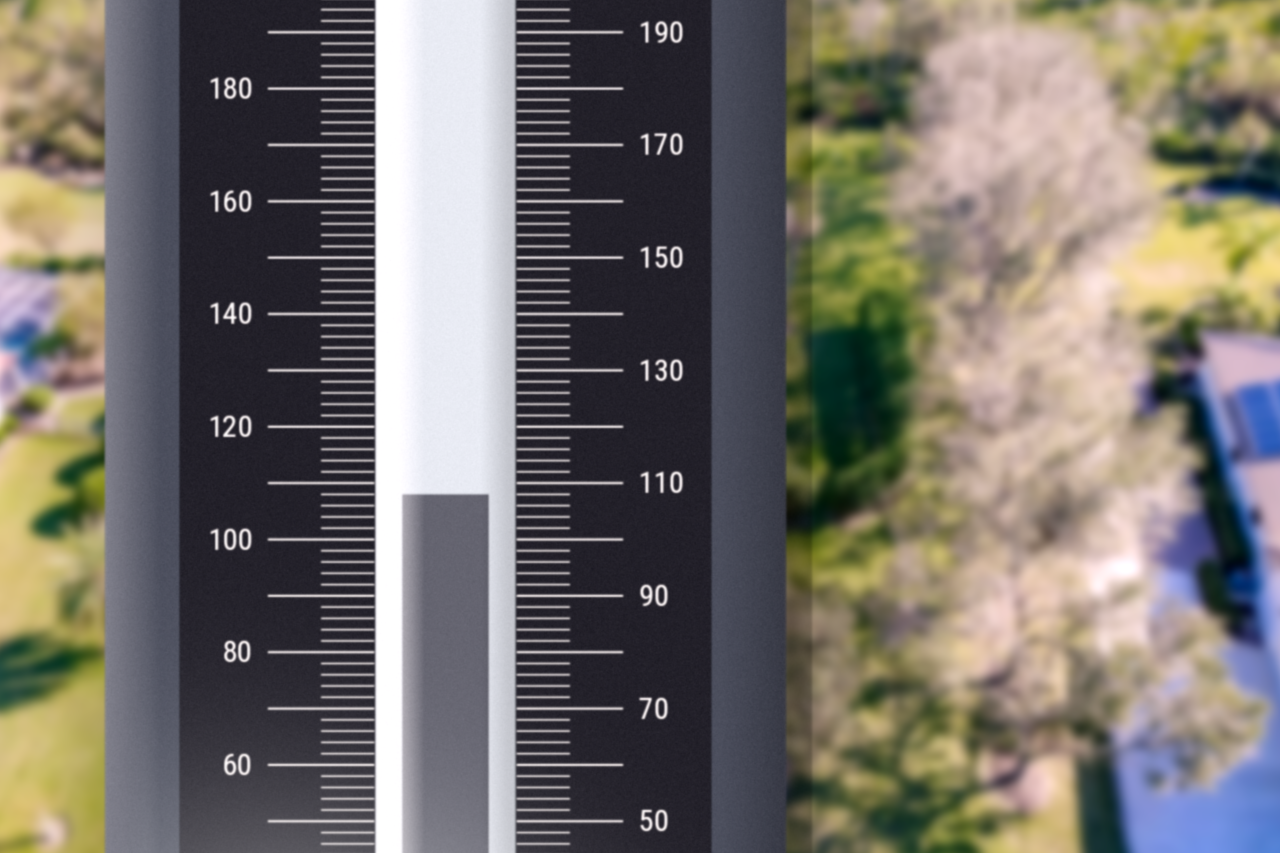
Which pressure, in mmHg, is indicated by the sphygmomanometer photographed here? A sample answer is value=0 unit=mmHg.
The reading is value=108 unit=mmHg
